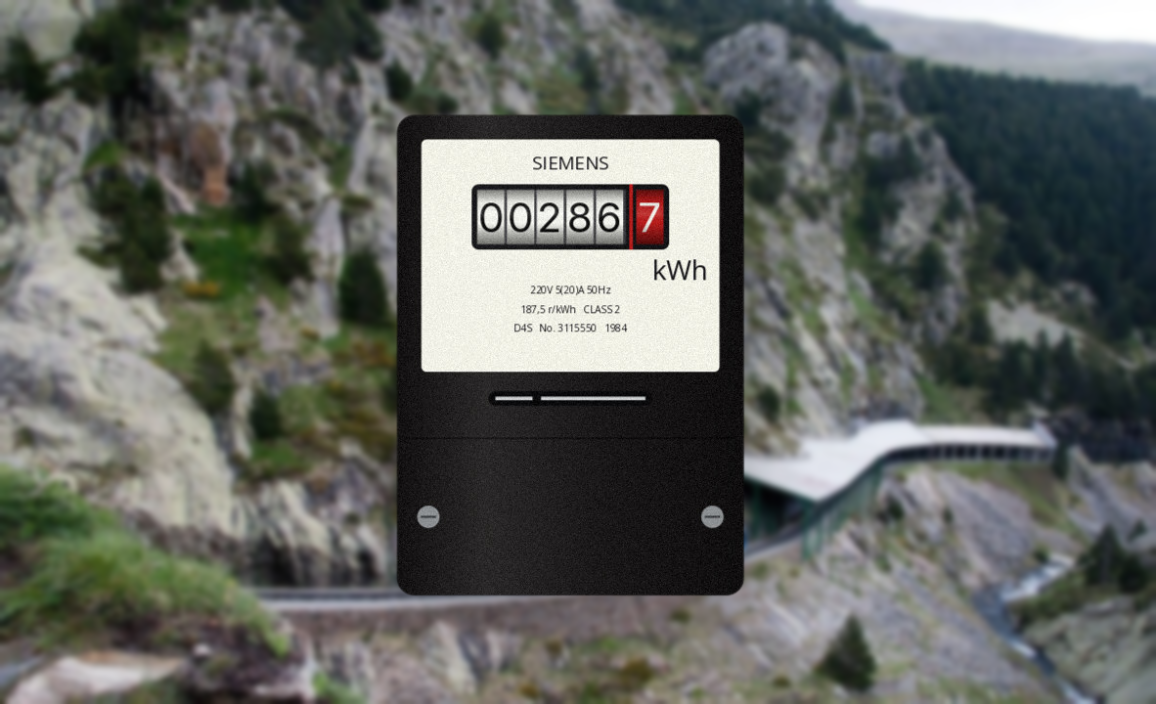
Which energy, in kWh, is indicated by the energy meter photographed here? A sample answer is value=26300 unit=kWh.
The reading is value=286.7 unit=kWh
